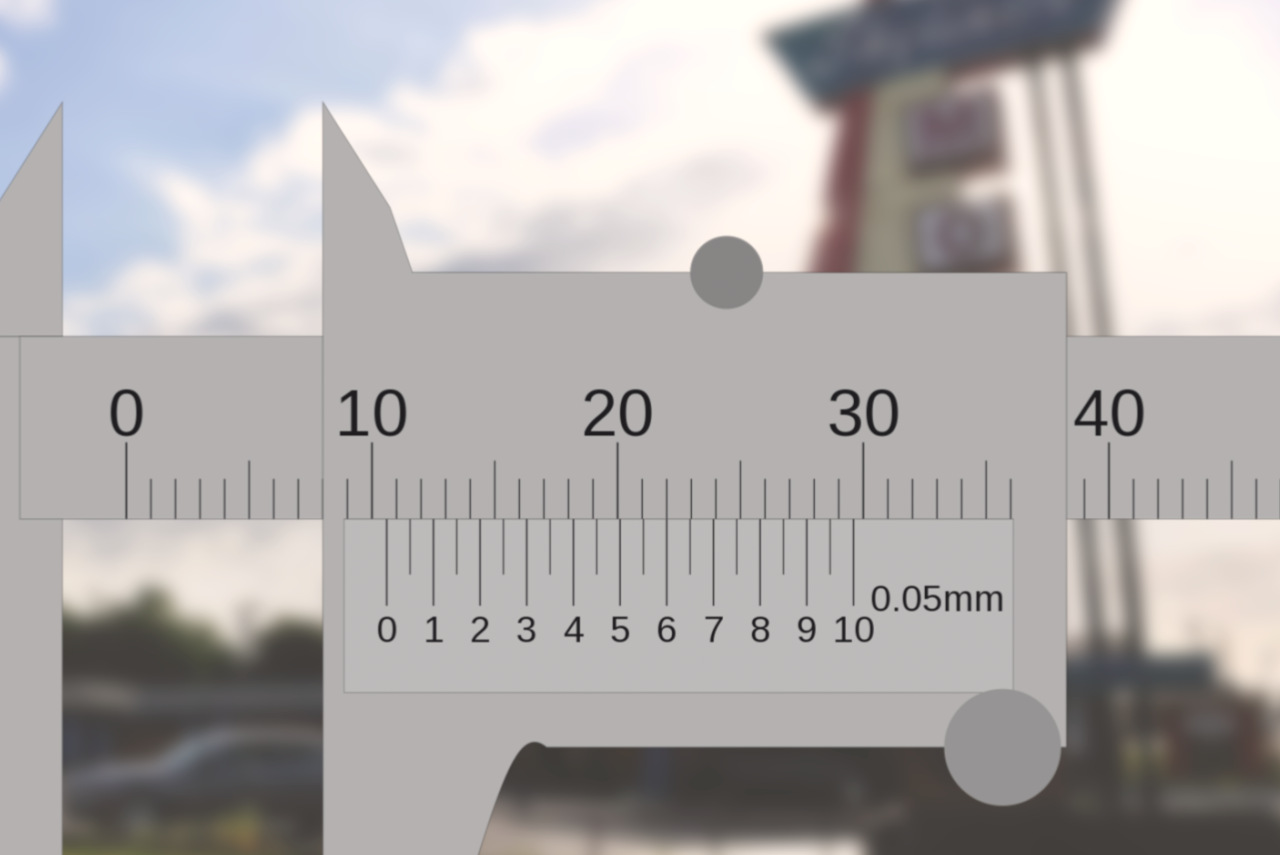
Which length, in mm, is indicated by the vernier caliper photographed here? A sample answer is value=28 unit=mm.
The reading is value=10.6 unit=mm
